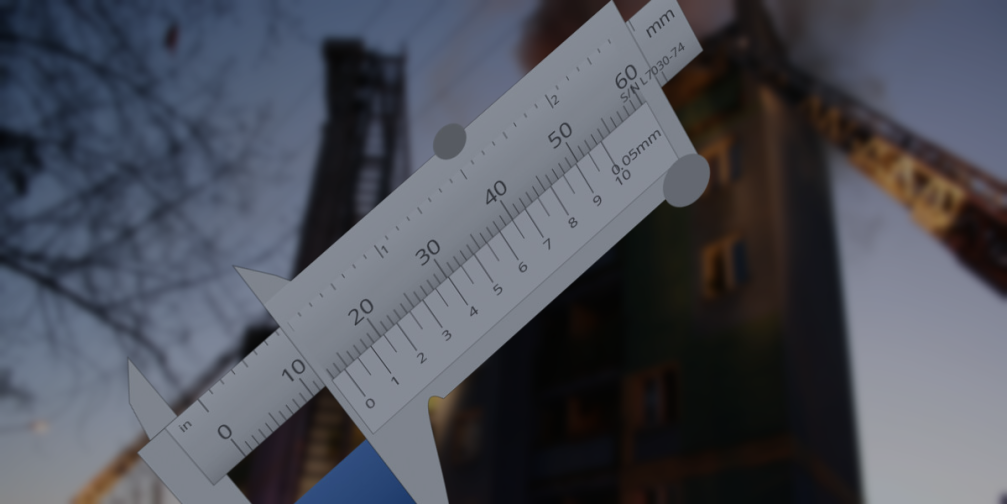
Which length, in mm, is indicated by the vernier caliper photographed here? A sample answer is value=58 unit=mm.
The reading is value=14.6 unit=mm
